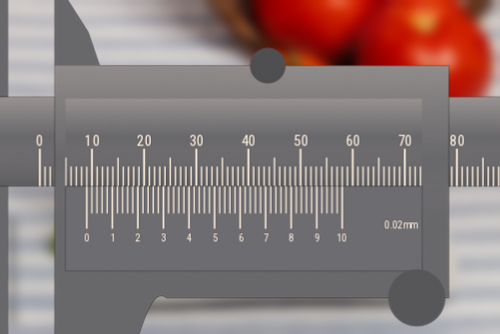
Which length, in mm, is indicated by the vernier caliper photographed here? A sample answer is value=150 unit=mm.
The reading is value=9.0 unit=mm
